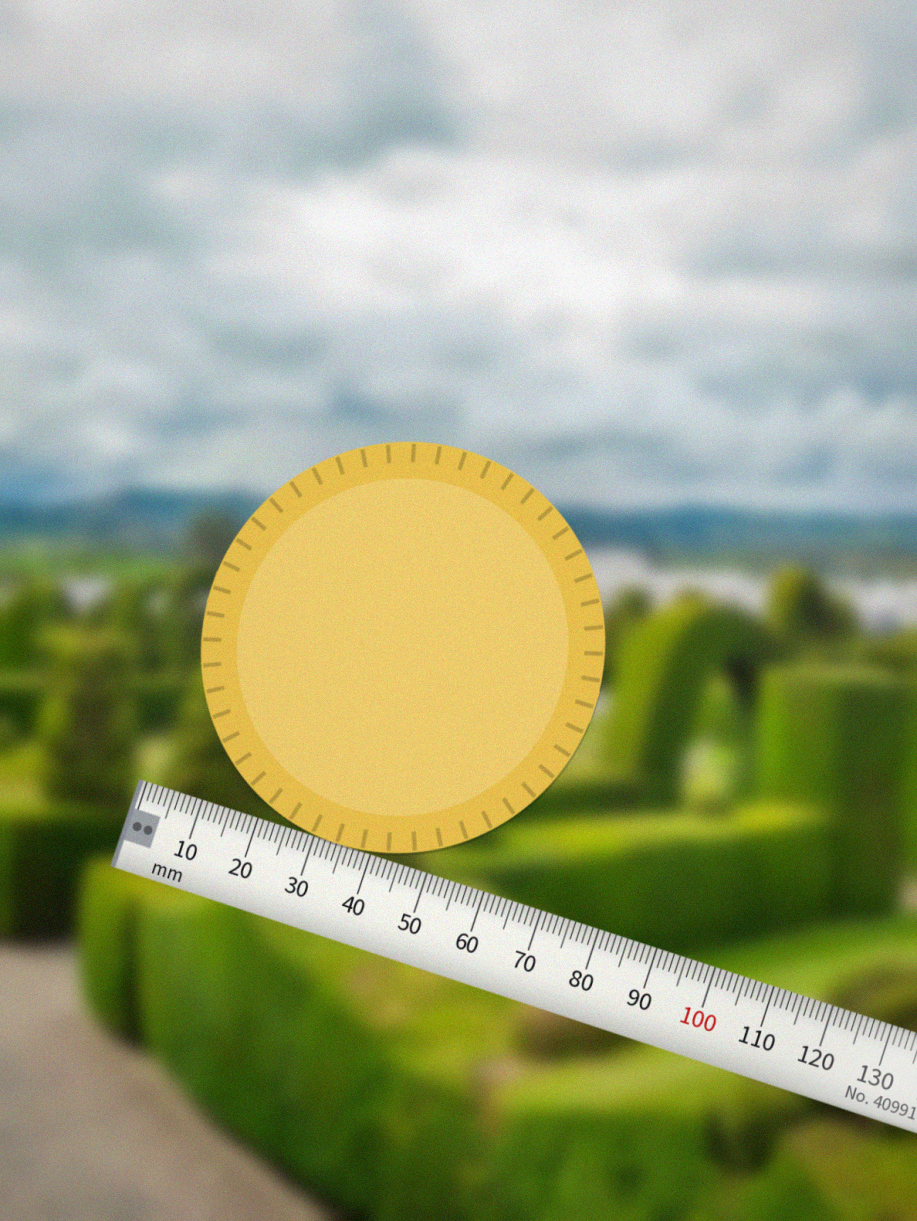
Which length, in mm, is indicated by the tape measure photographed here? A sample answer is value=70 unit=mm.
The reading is value=68 unit=mm
